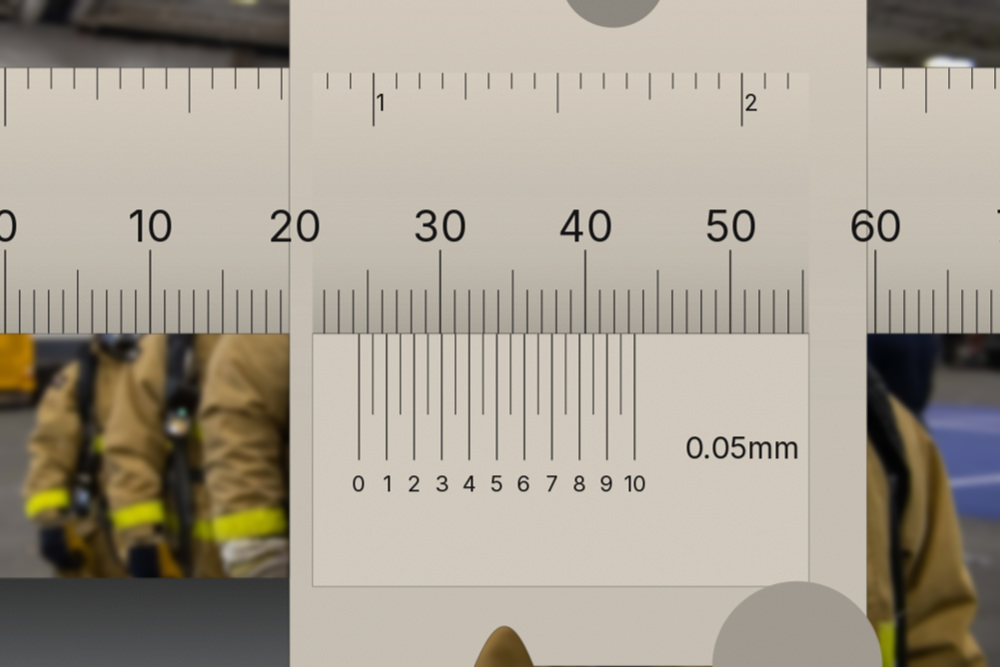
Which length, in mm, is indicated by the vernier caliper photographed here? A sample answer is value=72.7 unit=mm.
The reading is value=24.4 unit=mm
